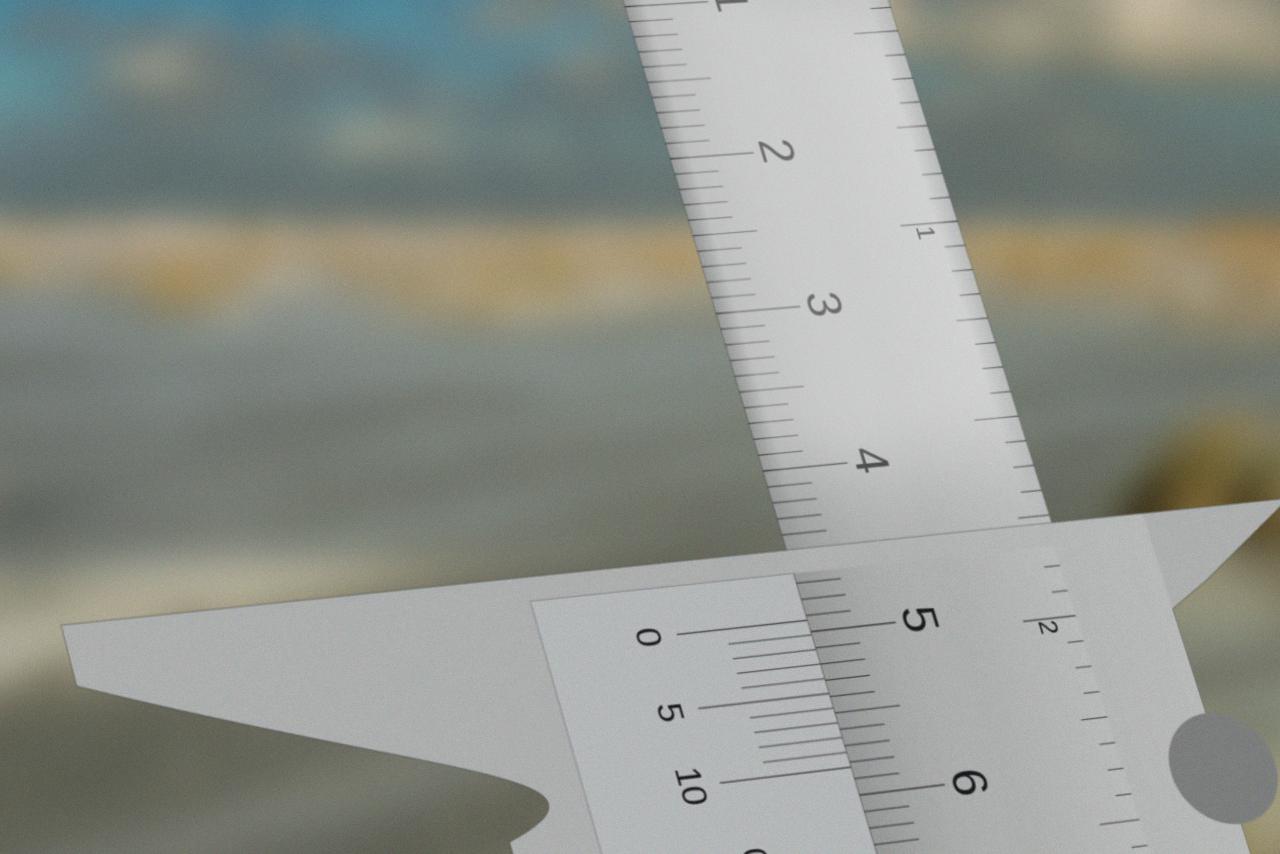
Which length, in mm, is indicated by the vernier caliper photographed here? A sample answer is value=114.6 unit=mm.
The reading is value=49.3 unit=mm
